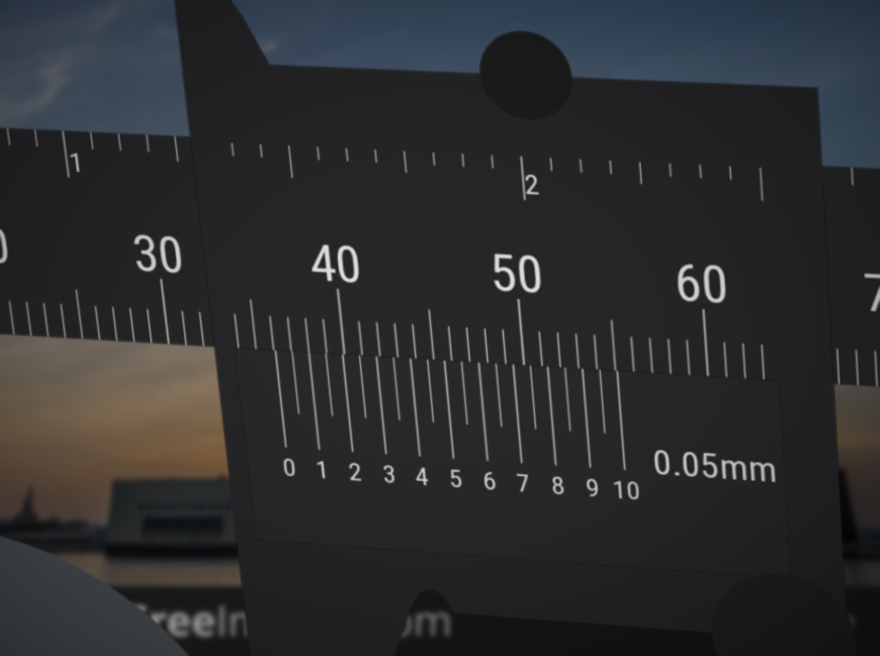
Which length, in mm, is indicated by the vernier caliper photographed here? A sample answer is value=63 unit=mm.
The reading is value=36.1 unit=mm
